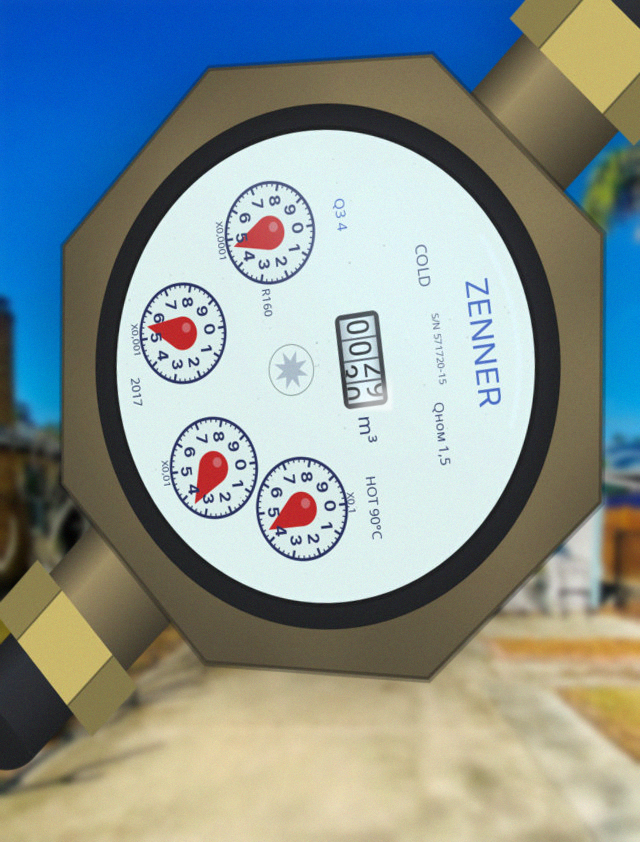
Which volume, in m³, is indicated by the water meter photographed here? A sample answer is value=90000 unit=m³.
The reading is value=29.4354 unit=m³
